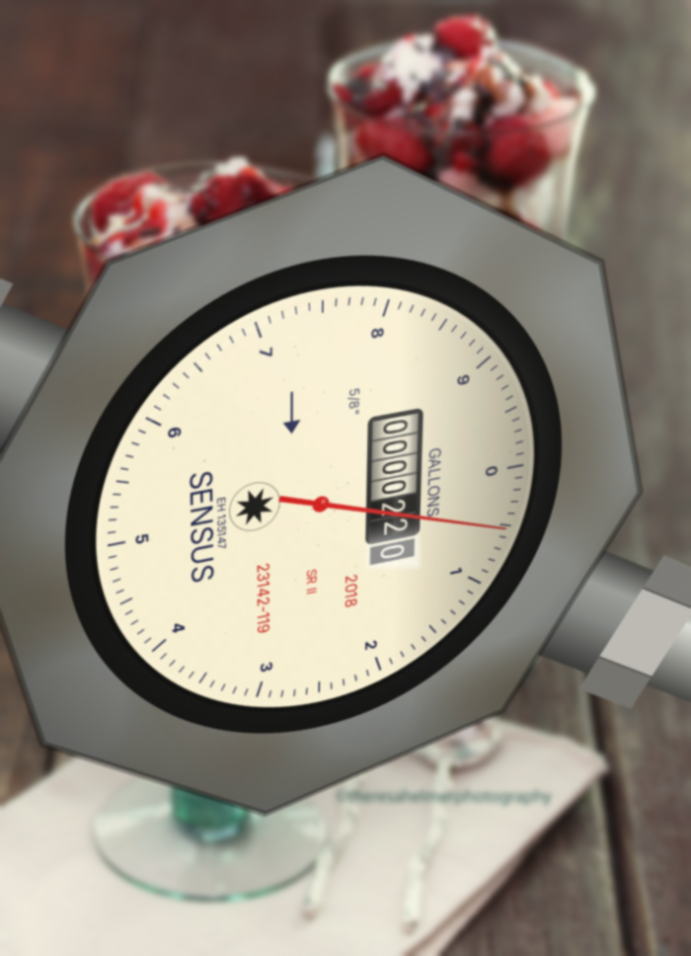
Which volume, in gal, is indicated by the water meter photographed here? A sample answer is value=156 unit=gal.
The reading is value=220.5 unit=gal
